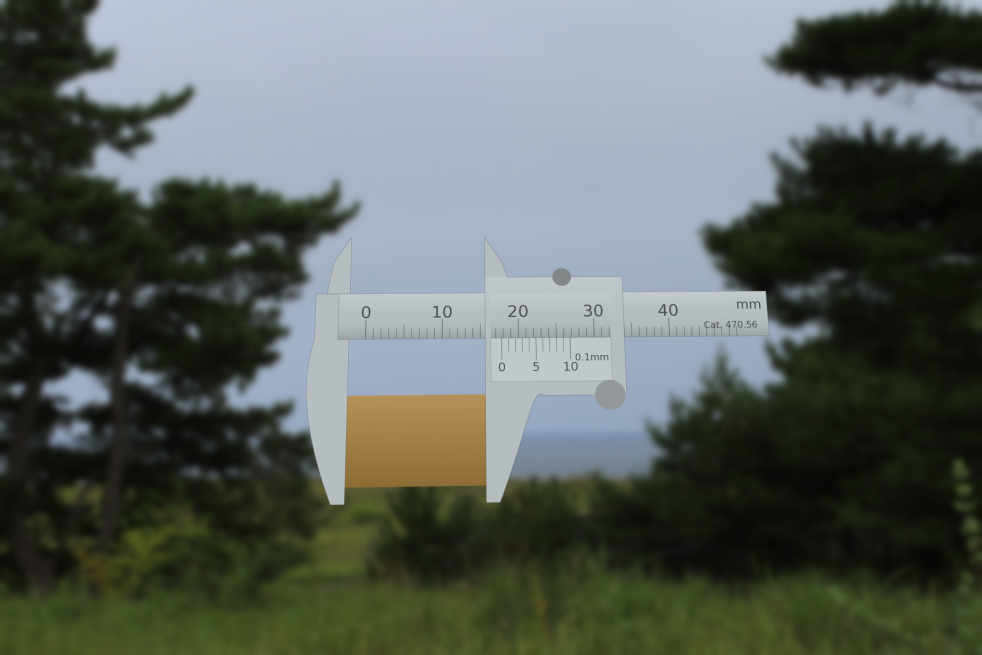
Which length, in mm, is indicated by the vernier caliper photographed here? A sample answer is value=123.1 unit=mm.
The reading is value=17.8 unit=mm
